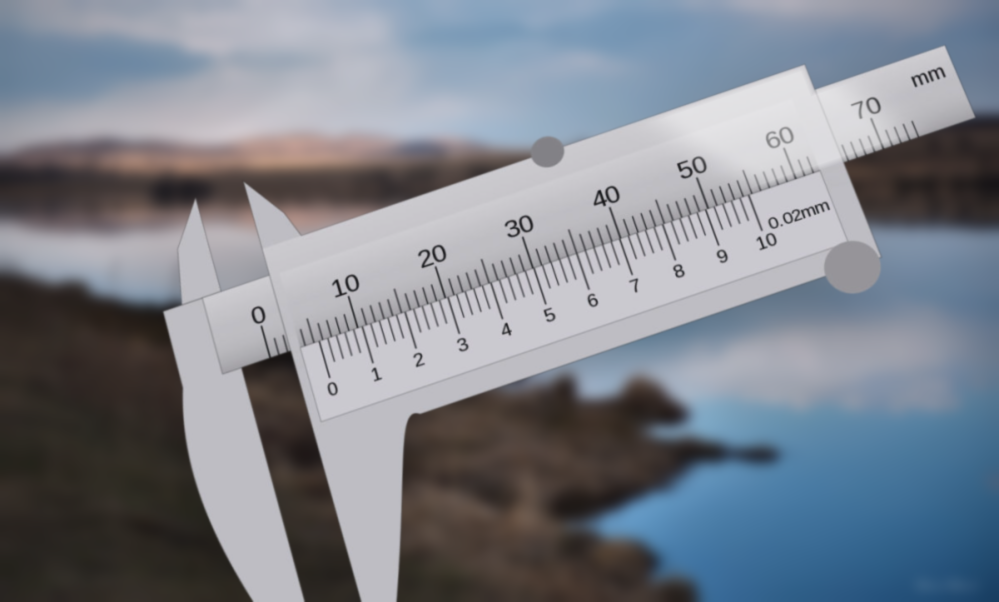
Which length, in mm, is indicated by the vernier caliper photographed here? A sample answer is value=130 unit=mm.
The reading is value=5.6 unit=mm
